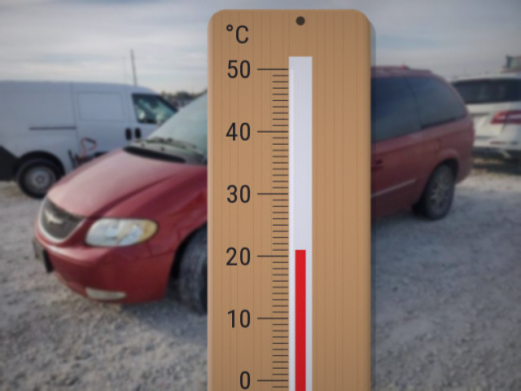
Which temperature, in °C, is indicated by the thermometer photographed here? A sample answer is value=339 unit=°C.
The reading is value=21 unit=°C
